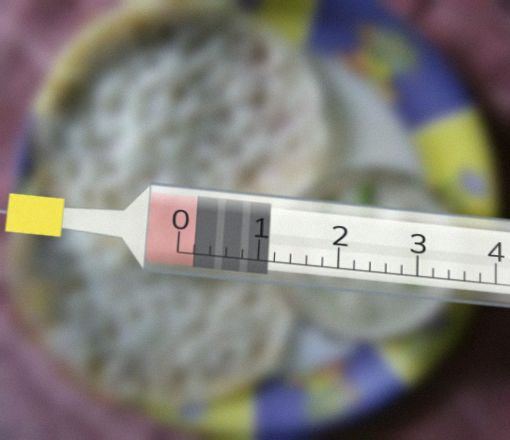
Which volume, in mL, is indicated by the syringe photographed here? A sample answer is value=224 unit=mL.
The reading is value=0.2 unit=mL
